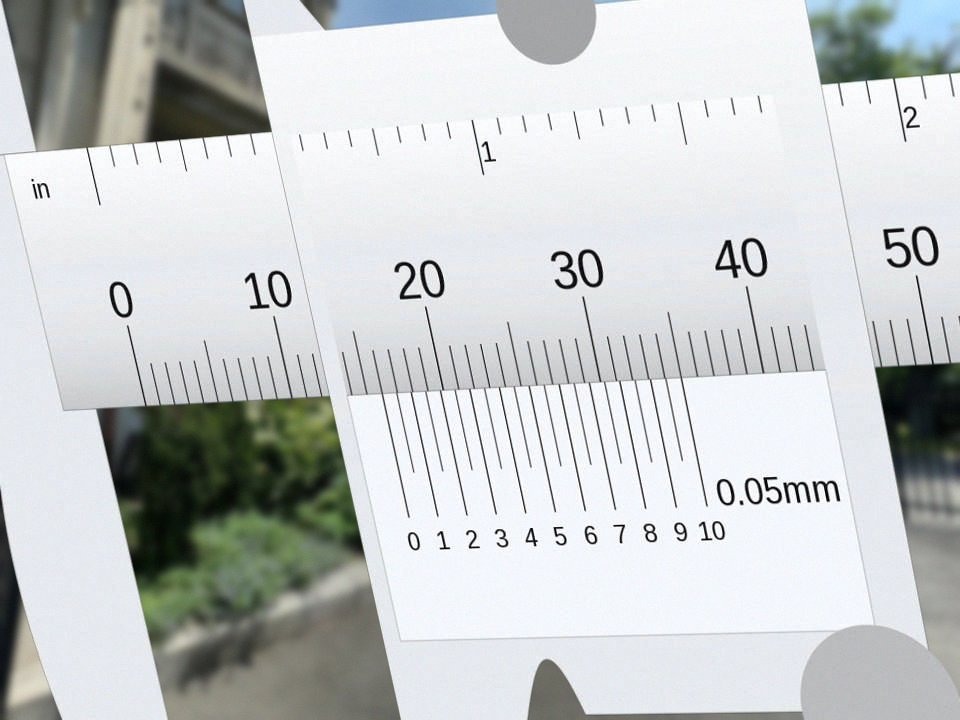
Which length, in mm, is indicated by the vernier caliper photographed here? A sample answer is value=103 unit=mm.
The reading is value=16.0 unit=mm
